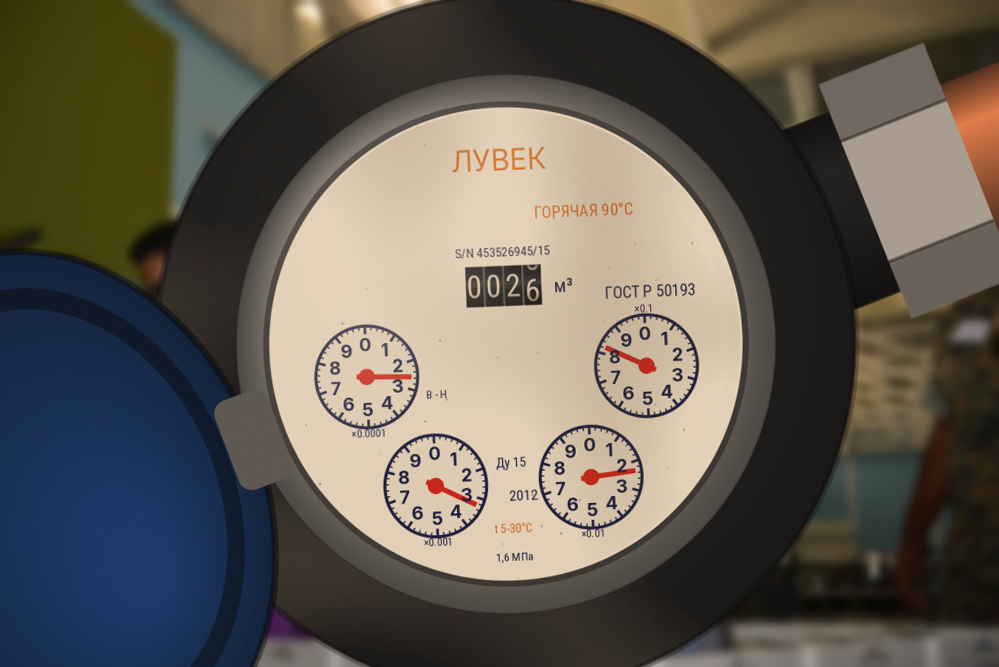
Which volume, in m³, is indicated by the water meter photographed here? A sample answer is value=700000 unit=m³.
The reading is value=25.8232 unit=m³
